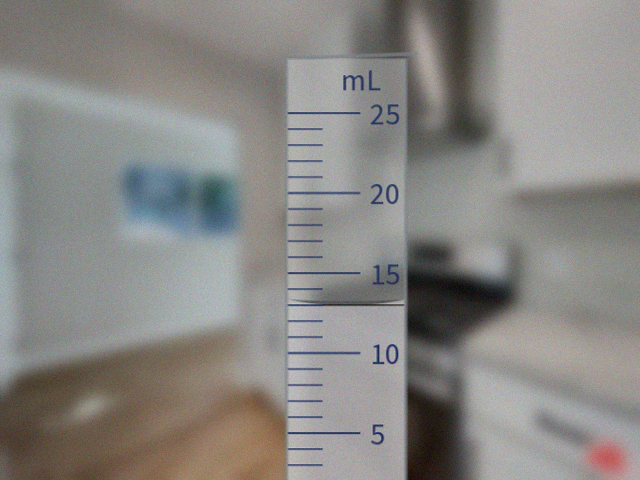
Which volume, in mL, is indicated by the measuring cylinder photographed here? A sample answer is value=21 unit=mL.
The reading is value=13 unit=mL
